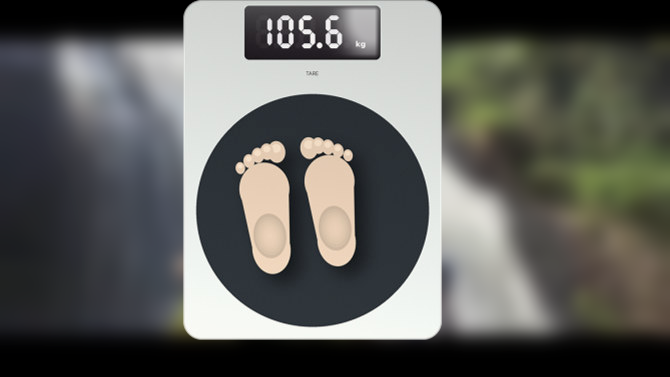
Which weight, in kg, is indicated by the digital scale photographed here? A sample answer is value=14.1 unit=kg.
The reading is value=105.6 unit=kg
